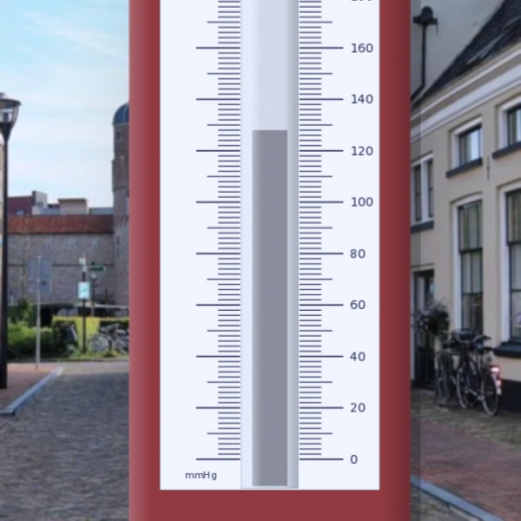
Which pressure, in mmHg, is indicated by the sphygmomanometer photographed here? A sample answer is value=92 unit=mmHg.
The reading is value=128 unit=mmHg
